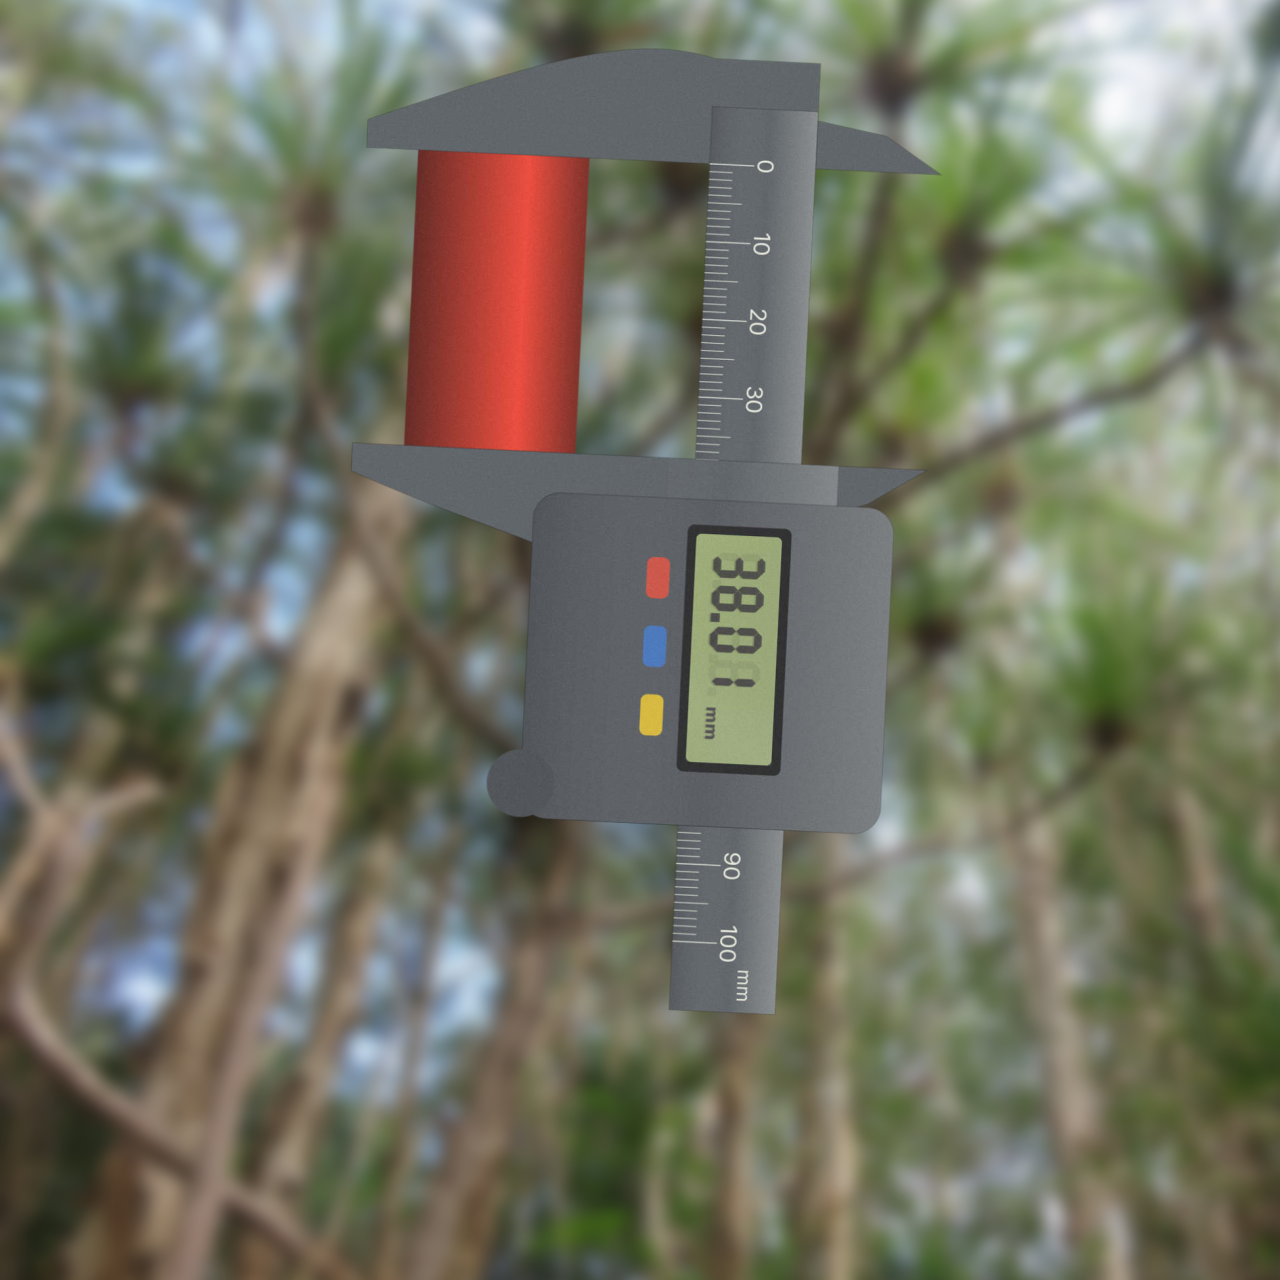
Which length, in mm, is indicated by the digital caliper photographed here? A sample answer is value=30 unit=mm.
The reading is value=38.01 unit=mm
